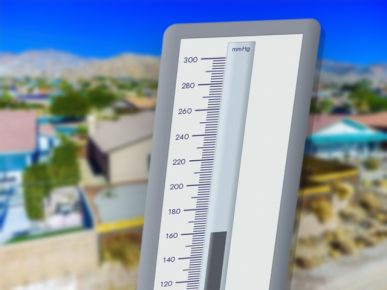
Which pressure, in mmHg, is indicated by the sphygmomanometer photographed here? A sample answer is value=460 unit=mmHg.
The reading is value=160 unit=mmHg
